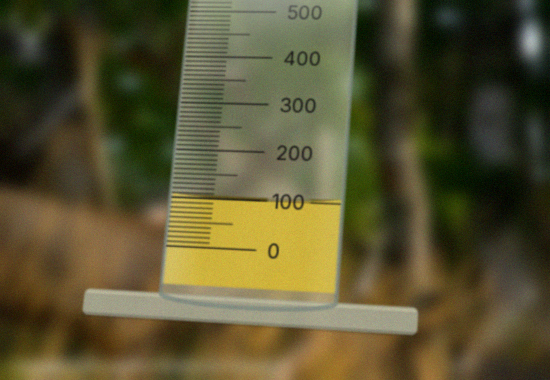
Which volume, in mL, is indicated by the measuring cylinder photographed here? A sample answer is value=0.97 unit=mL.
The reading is value=100 unit=mL
